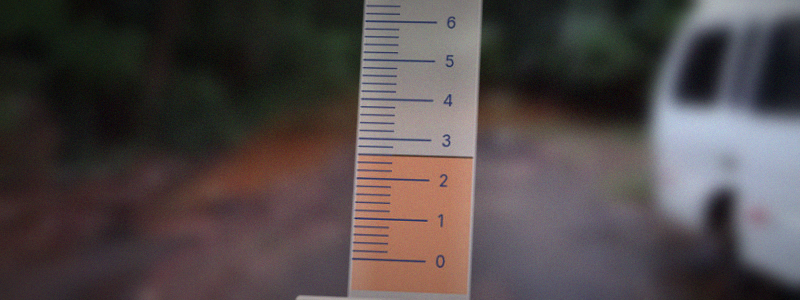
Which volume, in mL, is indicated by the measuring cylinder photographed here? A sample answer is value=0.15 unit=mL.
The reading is value=2.6 unit=mL
